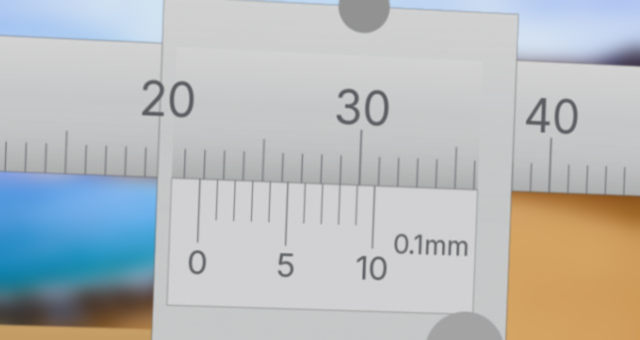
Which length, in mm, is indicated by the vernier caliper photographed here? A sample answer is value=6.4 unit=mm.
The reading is value=21.8 unit=mm
